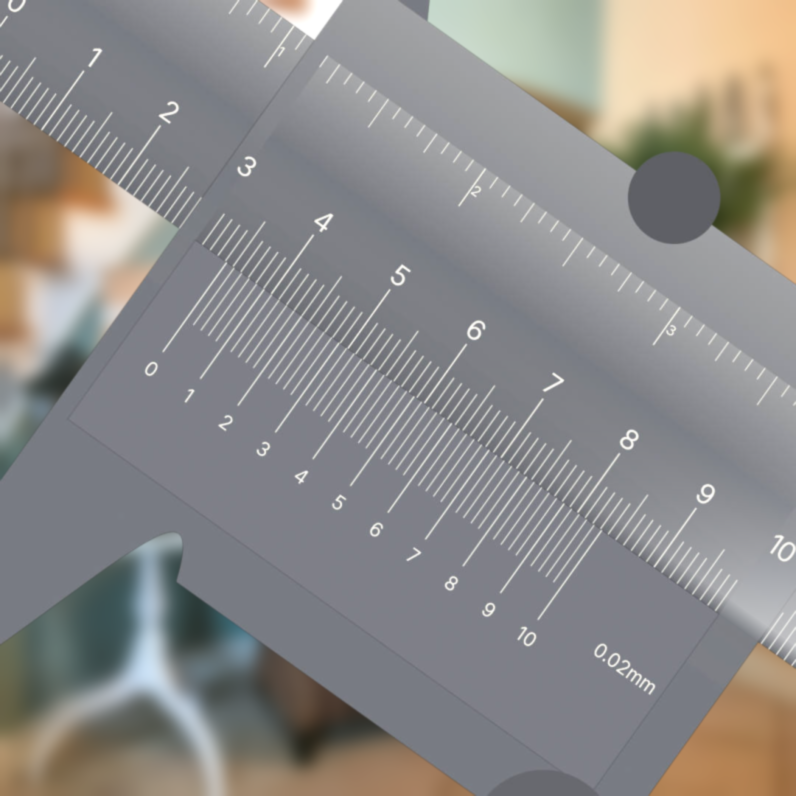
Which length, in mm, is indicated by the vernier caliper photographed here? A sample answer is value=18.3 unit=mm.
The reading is value=34.2 unit=mm
